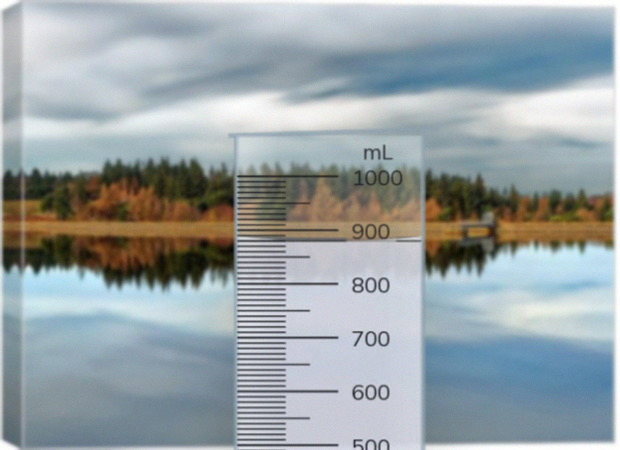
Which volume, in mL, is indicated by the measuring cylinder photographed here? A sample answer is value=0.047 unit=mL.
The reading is value=880 unit=mL
